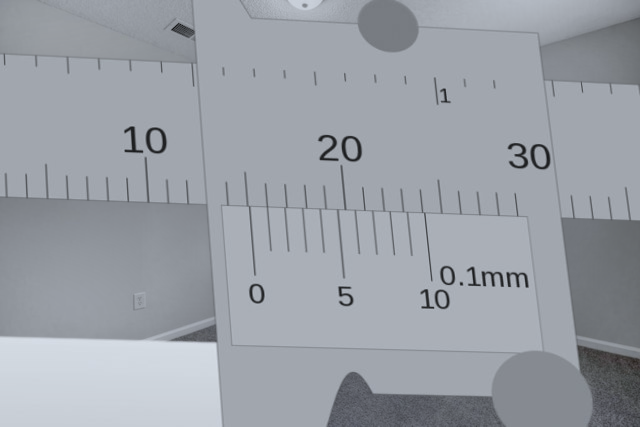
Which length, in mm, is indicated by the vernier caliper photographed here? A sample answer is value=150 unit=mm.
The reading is value=15.1 unit=mm
